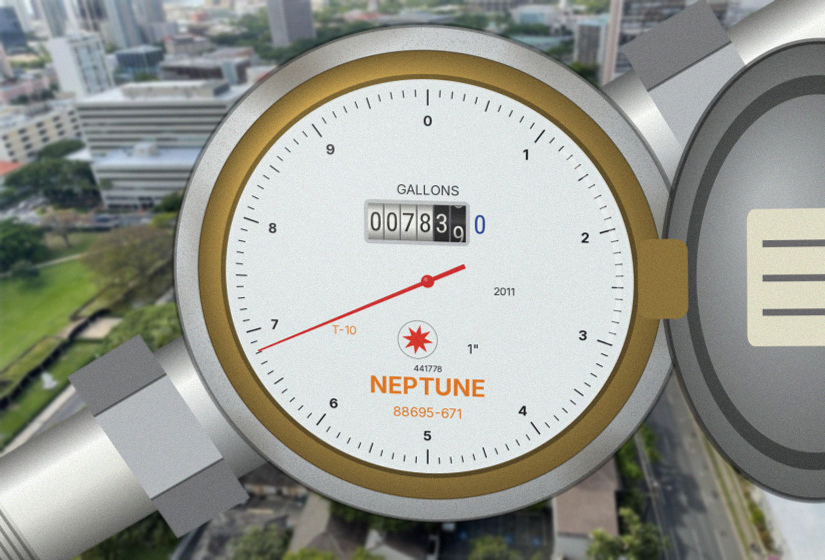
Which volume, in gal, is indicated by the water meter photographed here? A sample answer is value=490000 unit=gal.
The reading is value=78386.8 unit=gal
